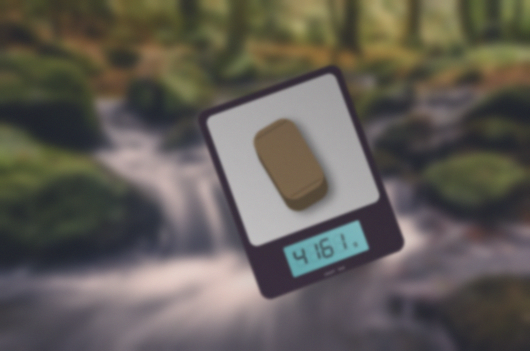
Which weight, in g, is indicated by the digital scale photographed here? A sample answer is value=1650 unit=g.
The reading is value=4161 unit=g
